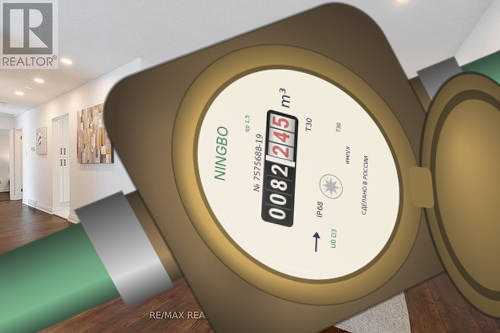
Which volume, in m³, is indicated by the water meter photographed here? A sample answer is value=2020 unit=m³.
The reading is value=82.245 unit=m³
